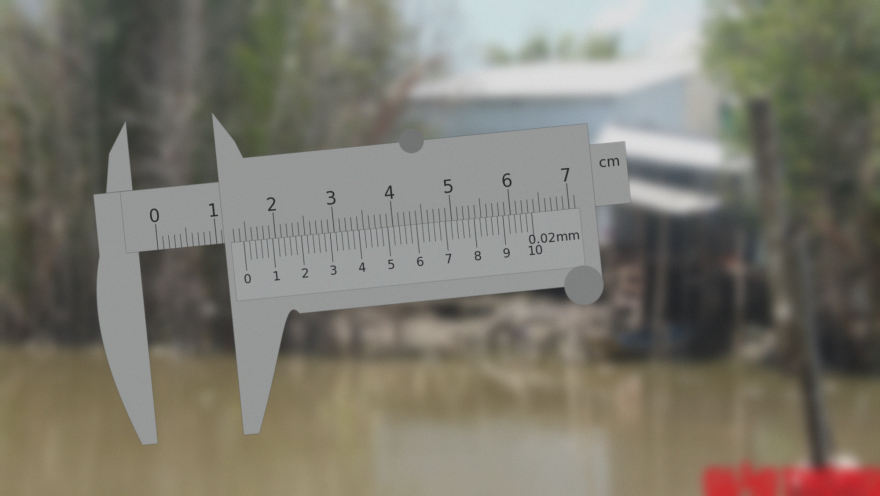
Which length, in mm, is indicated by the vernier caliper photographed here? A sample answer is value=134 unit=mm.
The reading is value=14.6 unit=mm
